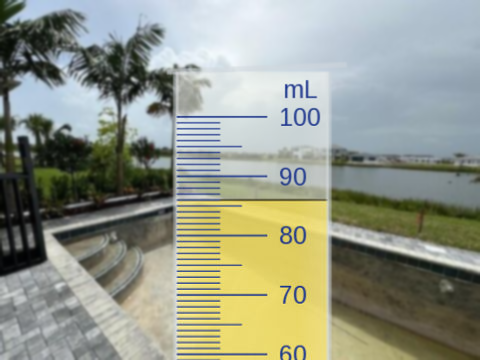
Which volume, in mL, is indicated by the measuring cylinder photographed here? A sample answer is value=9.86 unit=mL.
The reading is value=86 unit=mL
